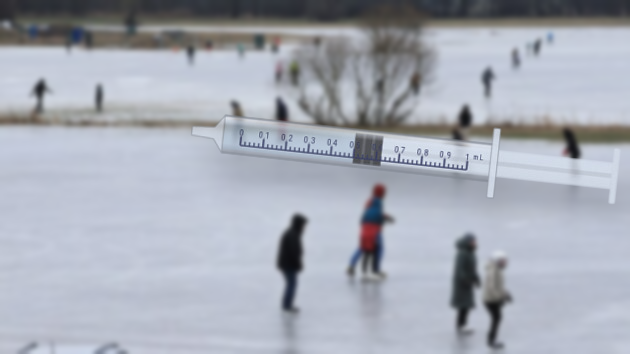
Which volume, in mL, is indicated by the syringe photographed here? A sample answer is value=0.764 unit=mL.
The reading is value=0.5 unit=mL
